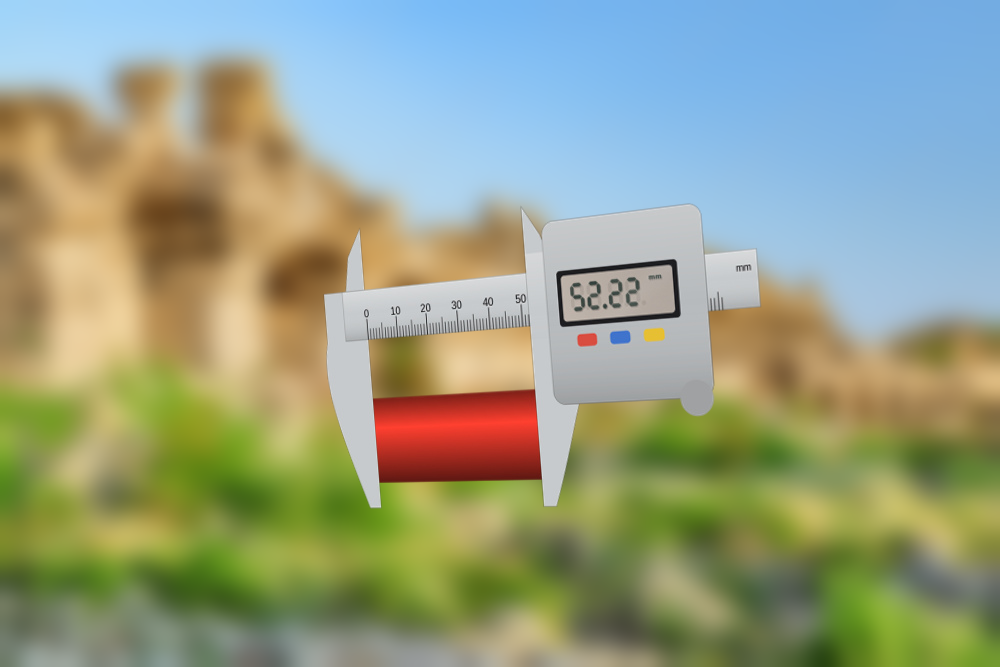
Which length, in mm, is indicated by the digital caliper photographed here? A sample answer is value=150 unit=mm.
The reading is value=52.22 unit=mm
